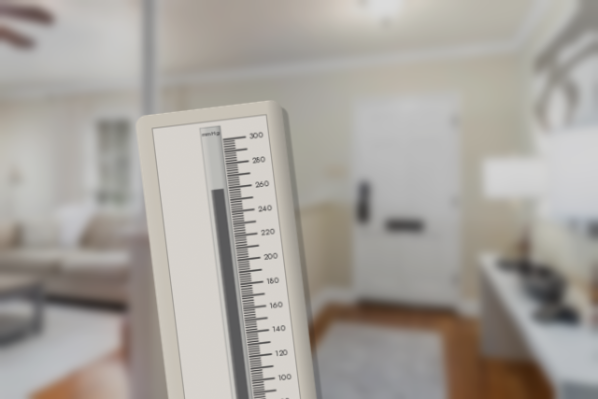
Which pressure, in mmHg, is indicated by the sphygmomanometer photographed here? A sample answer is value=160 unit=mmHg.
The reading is value=260 unit=mmHg
